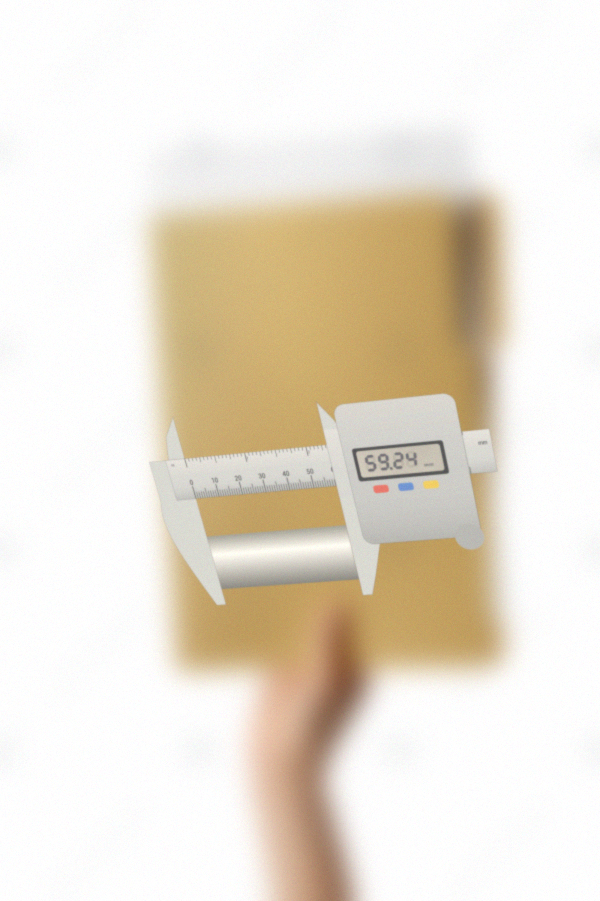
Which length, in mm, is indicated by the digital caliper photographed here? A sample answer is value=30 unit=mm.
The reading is value=59.24 unit=mm
